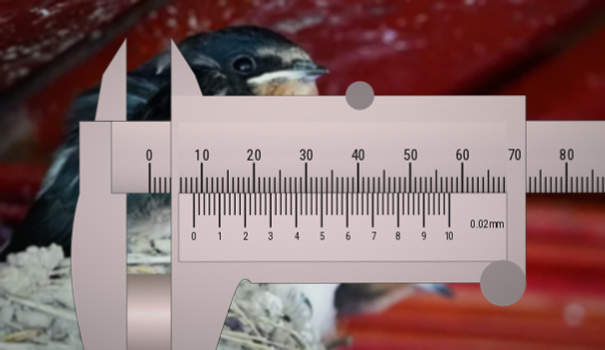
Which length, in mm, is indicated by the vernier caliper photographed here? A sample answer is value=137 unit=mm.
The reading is value=8.5 unit=mm
